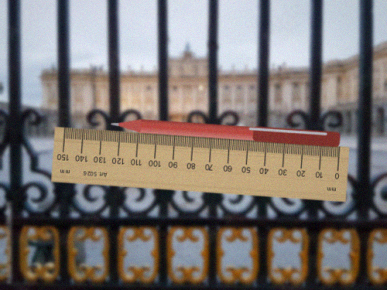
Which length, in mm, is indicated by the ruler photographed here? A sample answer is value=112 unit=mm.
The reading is value=125 unit=mm
